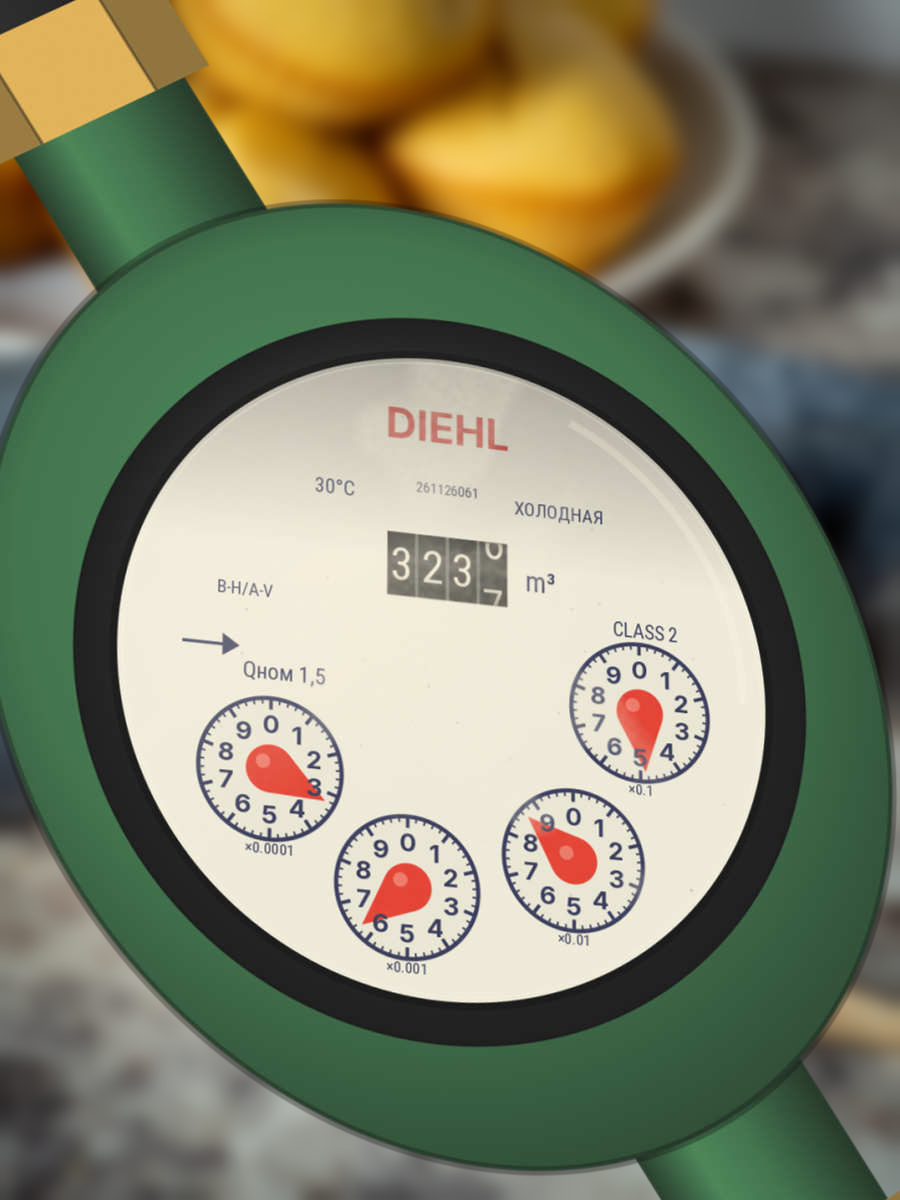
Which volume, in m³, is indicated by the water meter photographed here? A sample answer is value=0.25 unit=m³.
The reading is value=3236.4863 unit=m³
